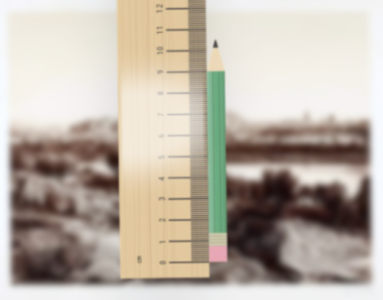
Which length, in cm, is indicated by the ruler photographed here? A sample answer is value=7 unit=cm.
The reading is value=10.5 unit=cm
